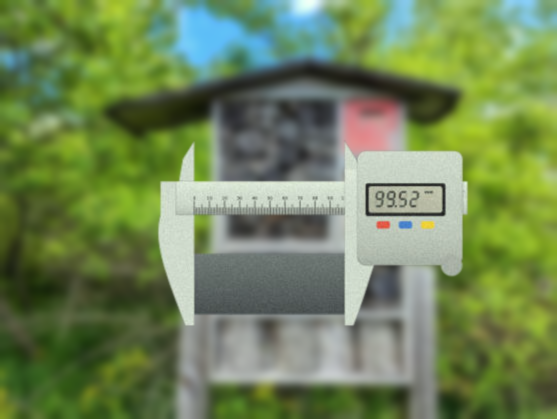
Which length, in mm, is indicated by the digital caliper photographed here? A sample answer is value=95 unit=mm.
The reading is value=99.52 unit=mm
